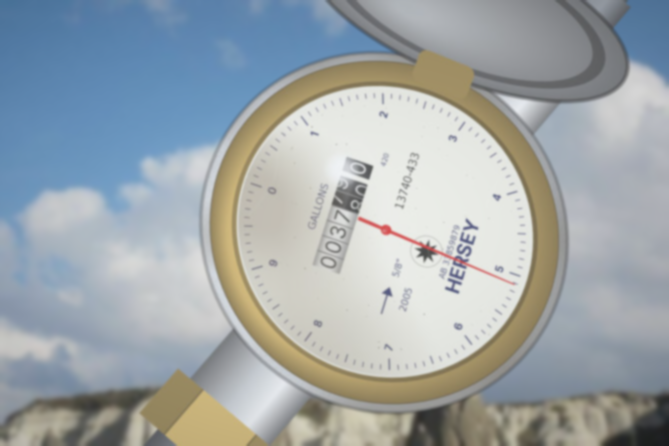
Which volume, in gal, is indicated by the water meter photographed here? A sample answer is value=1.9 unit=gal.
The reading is value=37795.1 unit=gal
